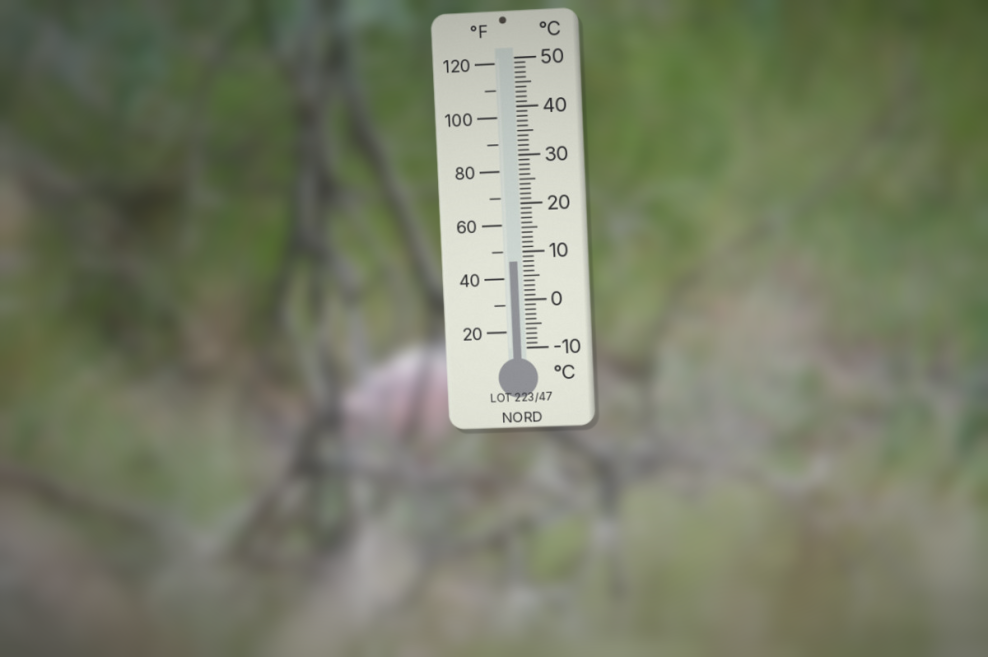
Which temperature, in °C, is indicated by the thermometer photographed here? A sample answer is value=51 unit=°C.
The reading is value=8 unit=°C
